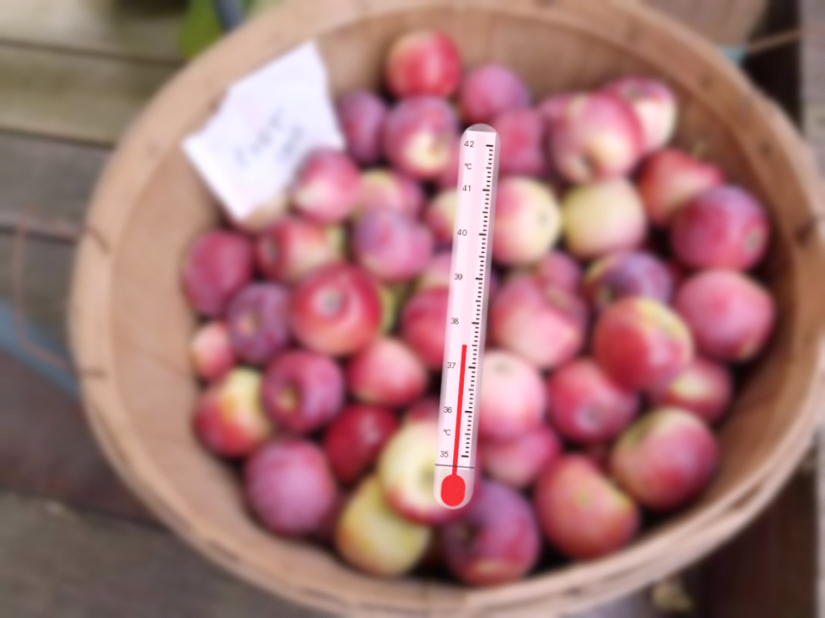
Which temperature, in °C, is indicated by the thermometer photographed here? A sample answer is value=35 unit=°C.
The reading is value=37.5 unit=°C
